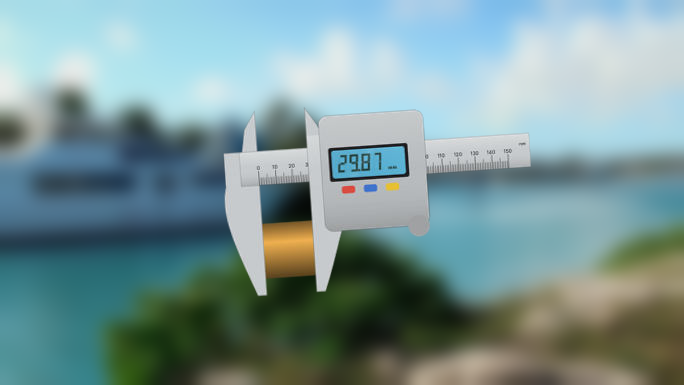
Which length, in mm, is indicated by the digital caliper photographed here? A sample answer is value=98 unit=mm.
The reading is value=29.87 unit=mm
